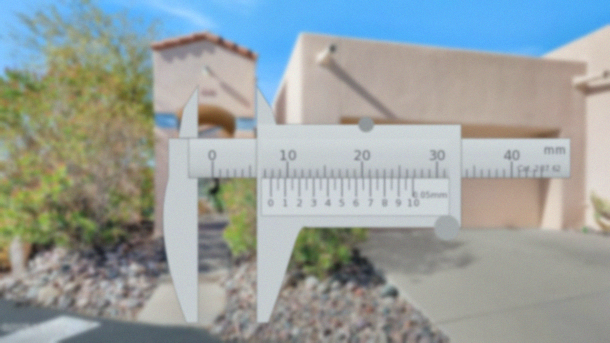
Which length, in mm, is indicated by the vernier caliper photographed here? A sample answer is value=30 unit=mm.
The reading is value=7.8 unit=mm
